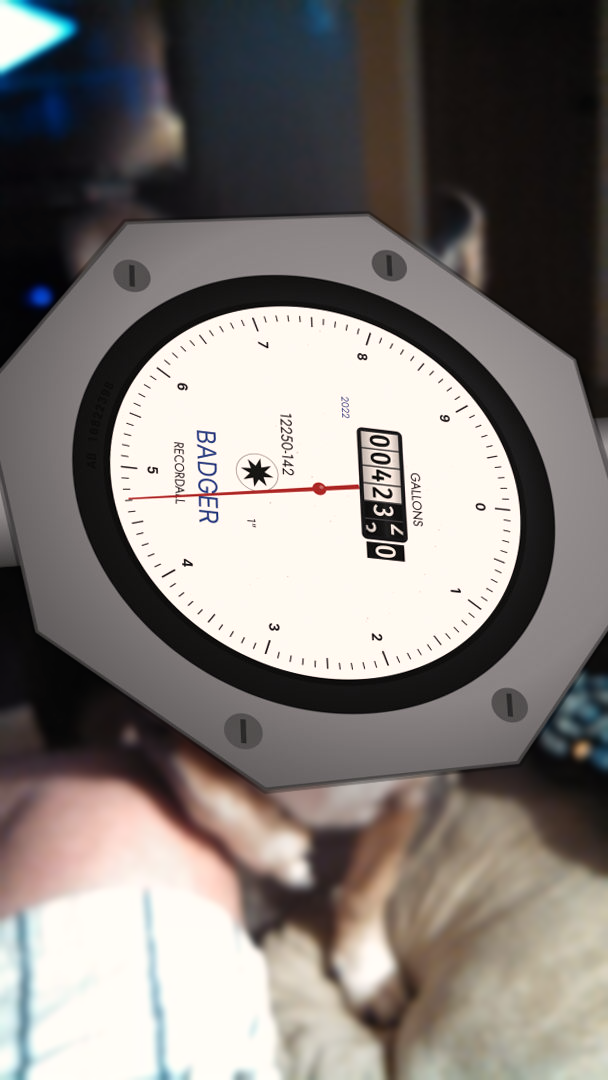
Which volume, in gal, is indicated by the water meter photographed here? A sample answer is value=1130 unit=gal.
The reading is value=42324.7 unit=gal
